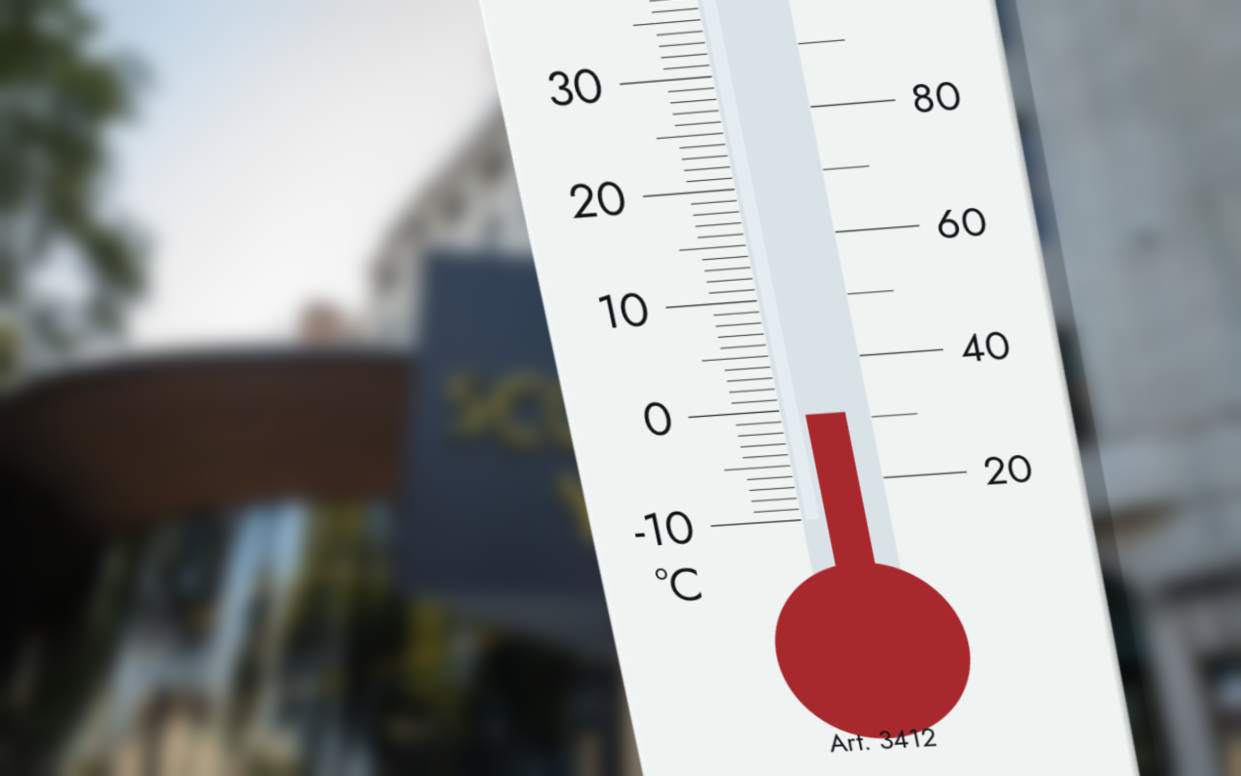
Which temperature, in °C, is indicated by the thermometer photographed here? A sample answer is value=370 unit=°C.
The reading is value=-0.5 unit=°C
